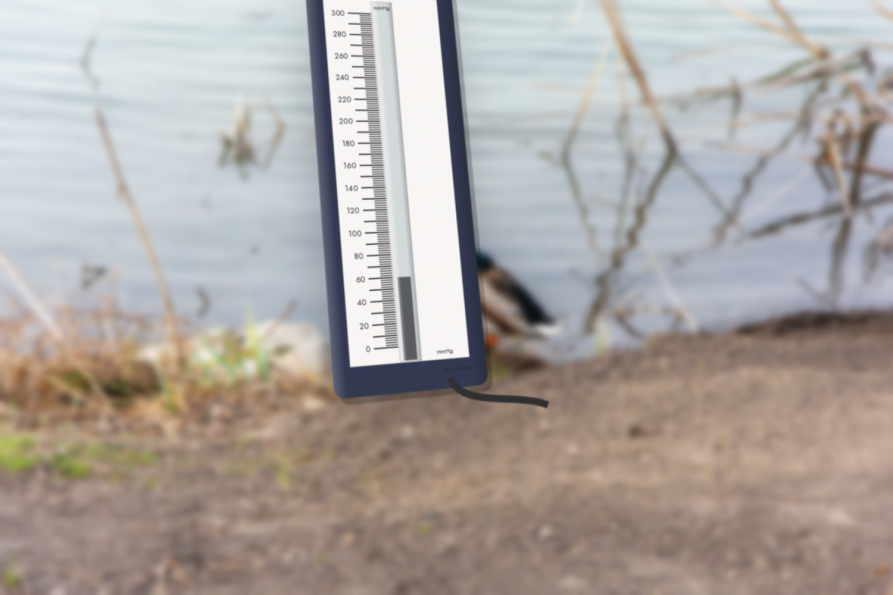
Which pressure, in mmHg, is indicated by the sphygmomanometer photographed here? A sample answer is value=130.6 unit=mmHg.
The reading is value=60 unit=mmHg
